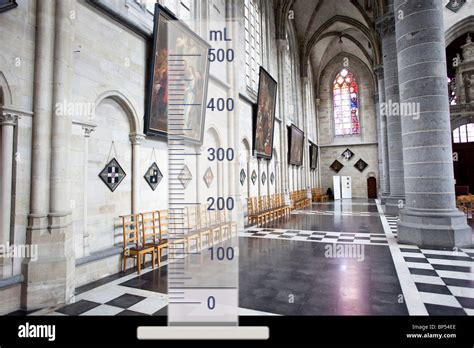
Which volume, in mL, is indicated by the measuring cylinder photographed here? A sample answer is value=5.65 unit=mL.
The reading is value=30 unit=mL
